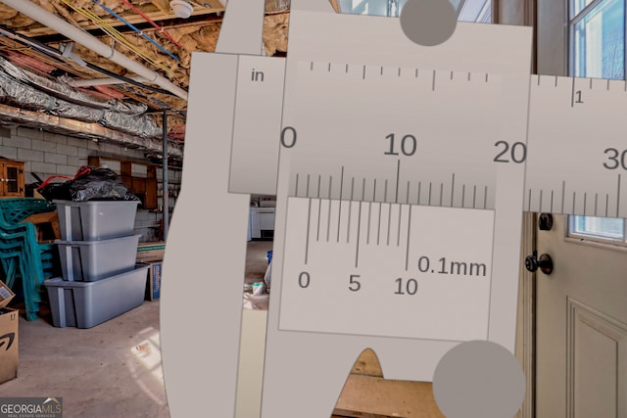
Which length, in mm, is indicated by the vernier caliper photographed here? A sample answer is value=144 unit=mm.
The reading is value=2.3 unit=mm
